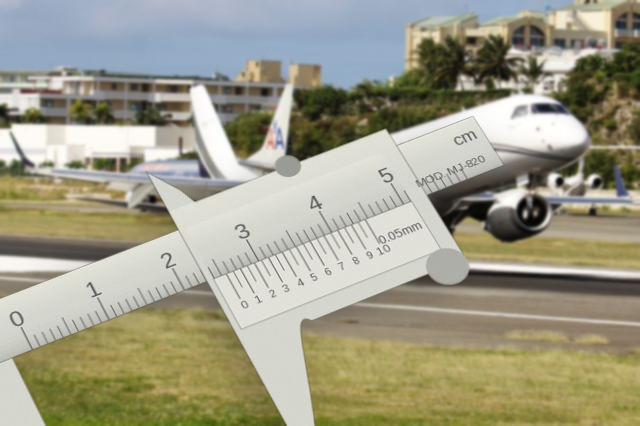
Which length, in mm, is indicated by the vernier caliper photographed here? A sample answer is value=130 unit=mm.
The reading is value=25.6 unit=mm
